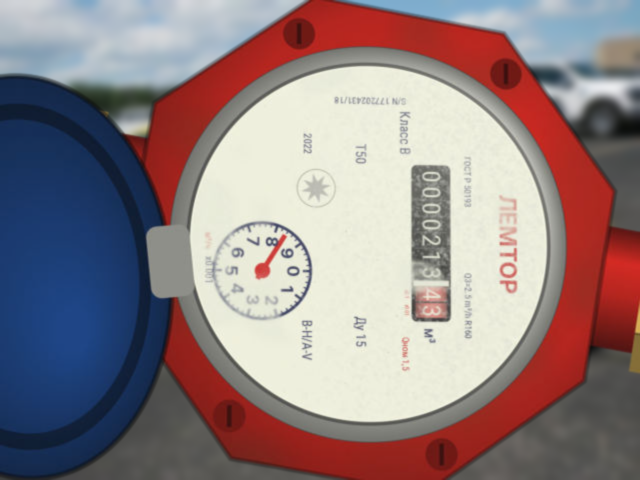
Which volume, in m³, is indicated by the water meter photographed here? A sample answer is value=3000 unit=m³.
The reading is value=213.438 unit=m³
